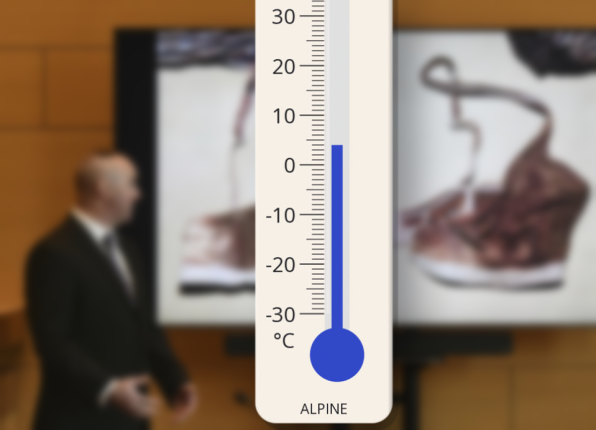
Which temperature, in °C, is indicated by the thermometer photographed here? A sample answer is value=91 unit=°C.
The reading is value=4 unit=°C
